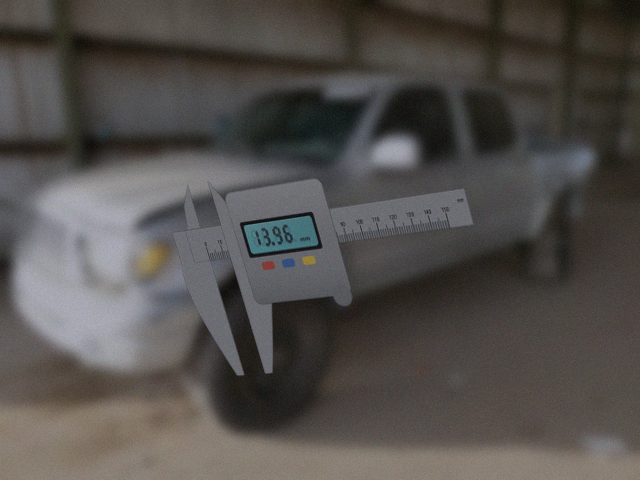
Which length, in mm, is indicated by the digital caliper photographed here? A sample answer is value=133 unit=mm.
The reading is value=13.96 unit=mm
